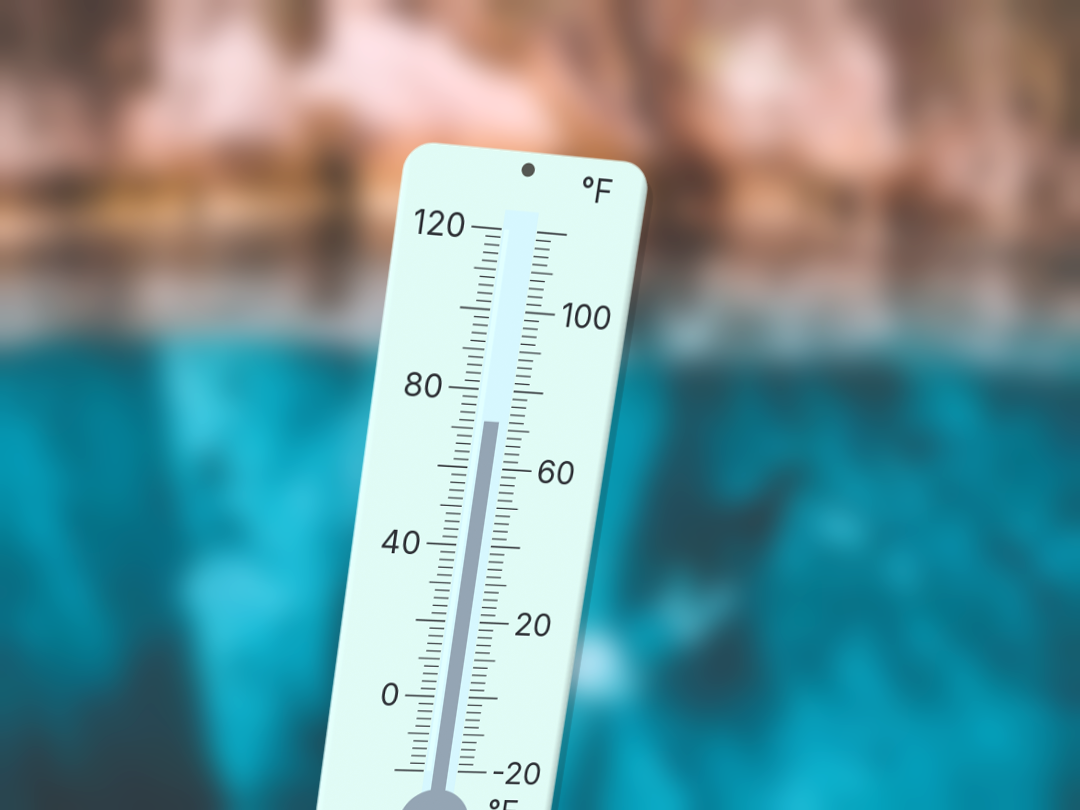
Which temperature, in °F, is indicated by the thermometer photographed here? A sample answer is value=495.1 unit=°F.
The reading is value=72 unit=°F
